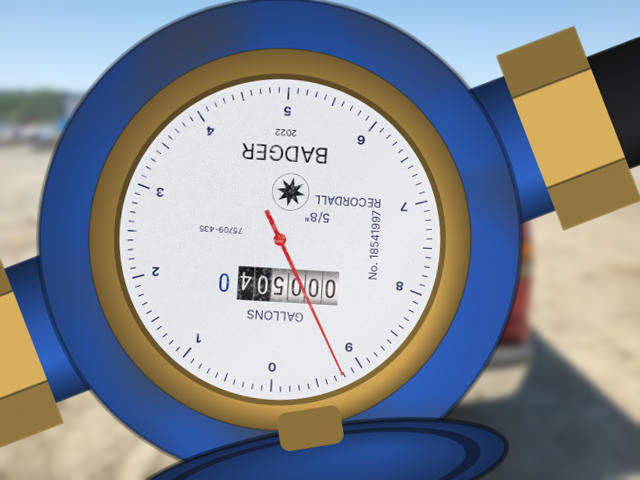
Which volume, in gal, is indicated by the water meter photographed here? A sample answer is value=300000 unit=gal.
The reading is value=5039.2 unit=gal
